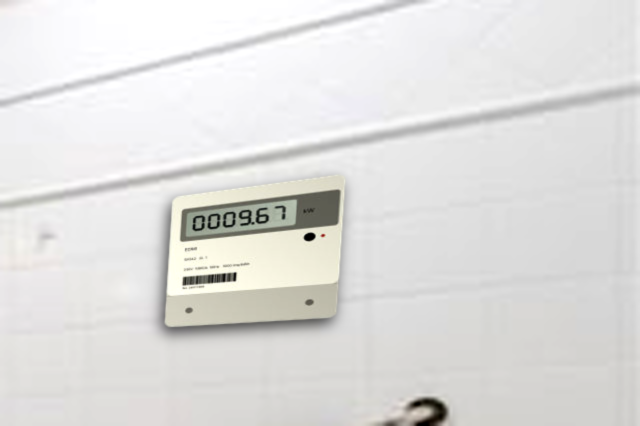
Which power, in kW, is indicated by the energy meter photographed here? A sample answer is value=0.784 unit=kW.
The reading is value=9.67 unit=kW
